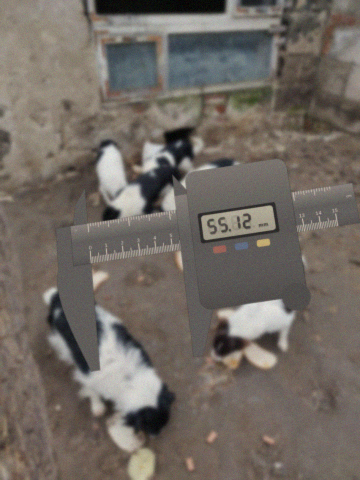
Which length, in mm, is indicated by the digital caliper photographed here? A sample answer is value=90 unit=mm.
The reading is value=55.12 unit=mm
